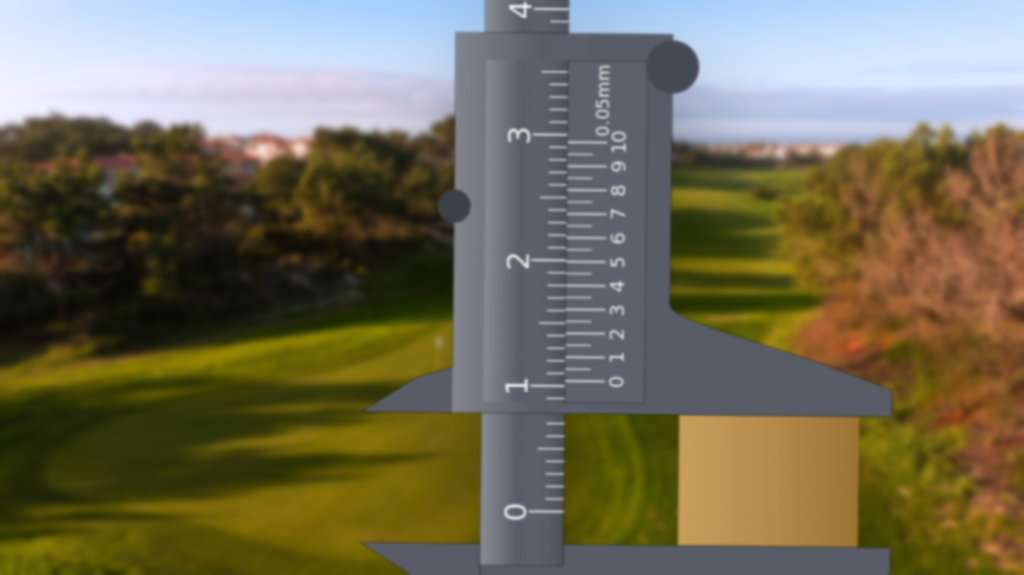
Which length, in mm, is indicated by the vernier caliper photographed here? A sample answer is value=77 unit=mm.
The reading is value=10.4 unit=mm
